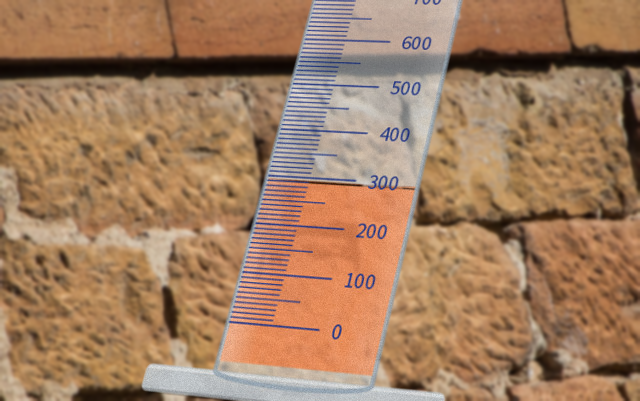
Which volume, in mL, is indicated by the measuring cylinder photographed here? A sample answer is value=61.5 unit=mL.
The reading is value=290 unit=mL
